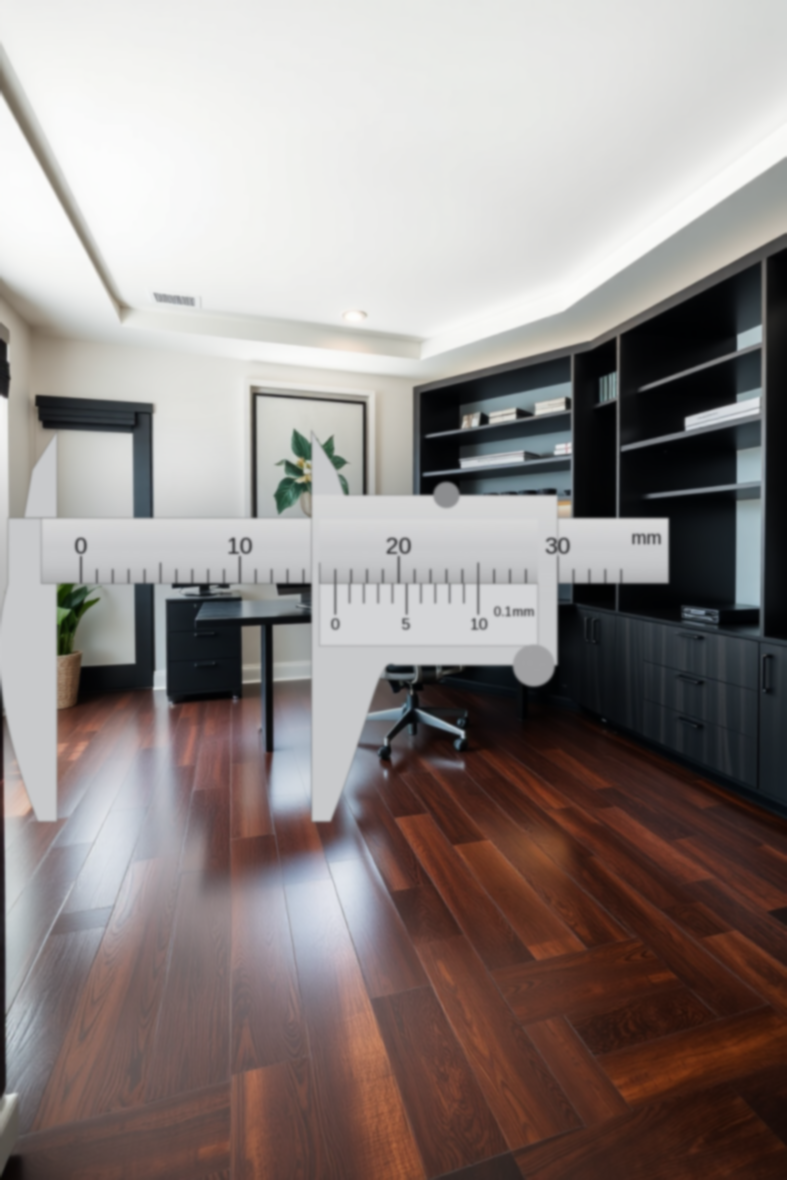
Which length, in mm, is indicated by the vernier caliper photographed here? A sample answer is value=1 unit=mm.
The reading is value=16.0 unit=mm
